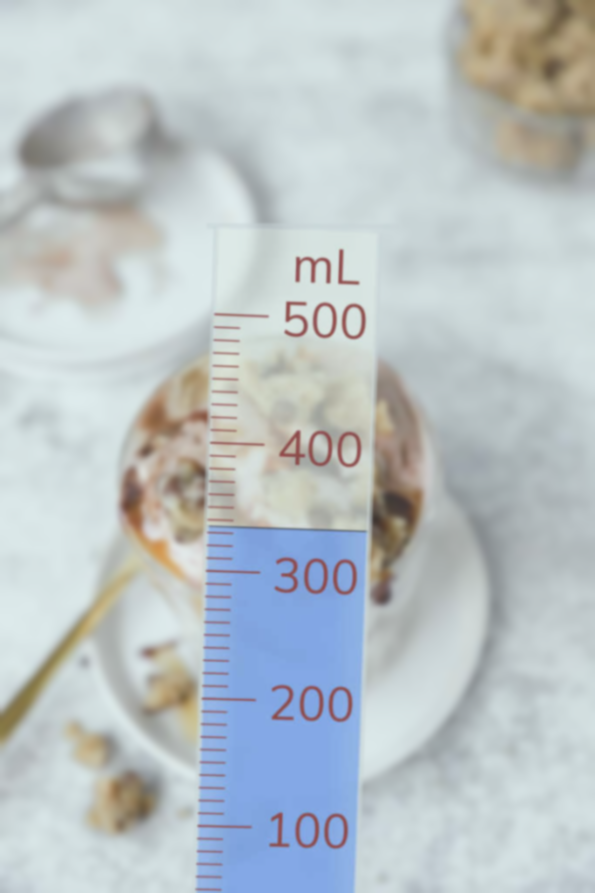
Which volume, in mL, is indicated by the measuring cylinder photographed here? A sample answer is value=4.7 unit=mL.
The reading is value=335 unit=mL
